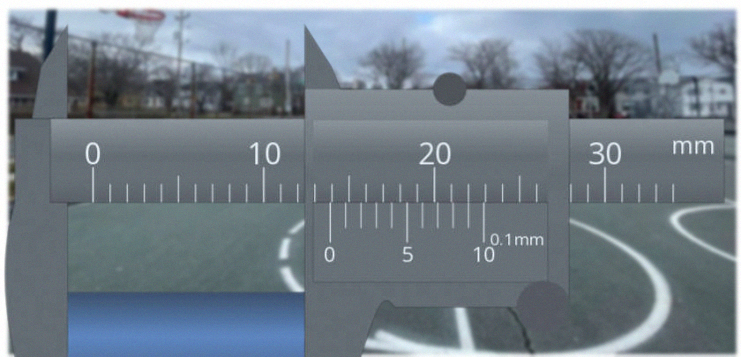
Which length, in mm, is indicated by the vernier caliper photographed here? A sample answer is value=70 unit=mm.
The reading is value=13.9 unit=mm
